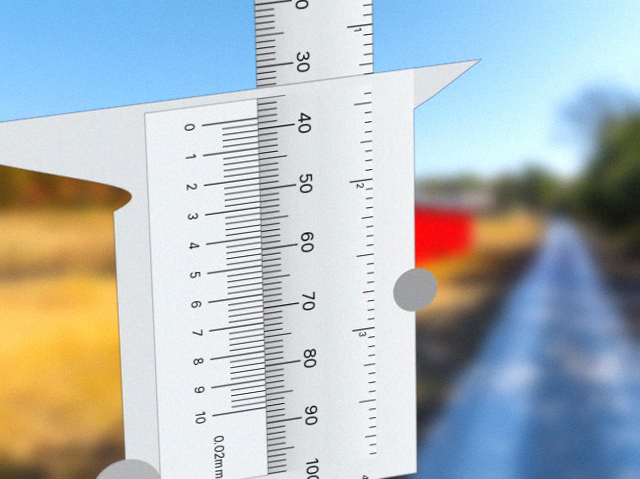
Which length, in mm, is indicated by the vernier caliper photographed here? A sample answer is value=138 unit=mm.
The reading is value=38.2 unit=mm
